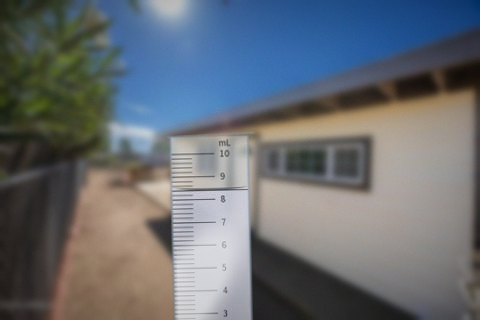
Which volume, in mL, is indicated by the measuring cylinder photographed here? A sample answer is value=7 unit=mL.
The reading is value=8.4 unit=mL
